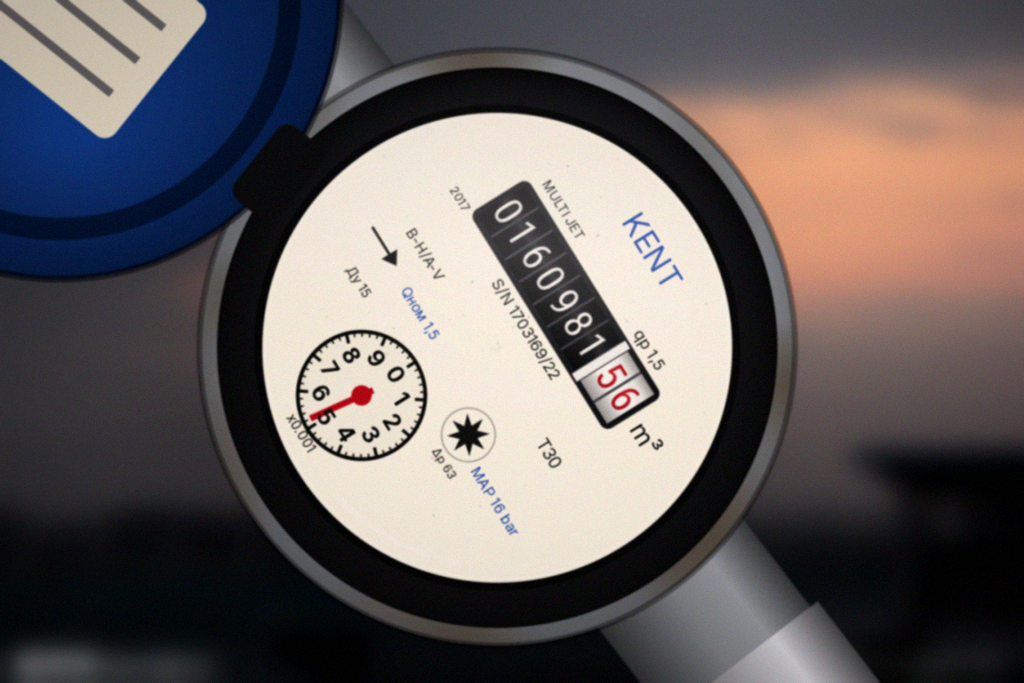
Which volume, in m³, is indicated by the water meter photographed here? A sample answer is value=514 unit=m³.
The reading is value=160981.565 unit=m³
